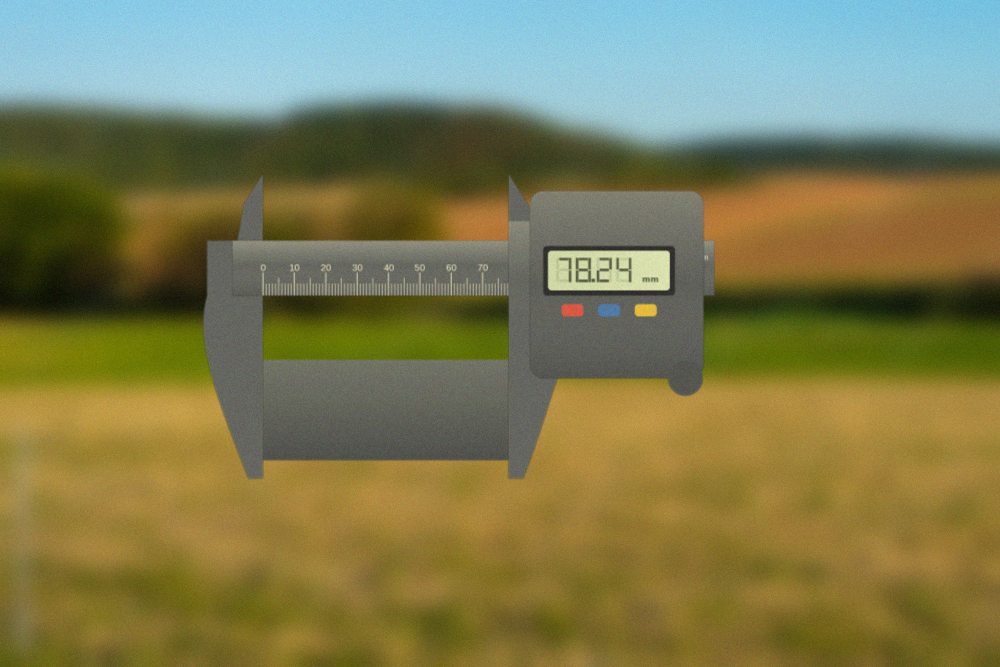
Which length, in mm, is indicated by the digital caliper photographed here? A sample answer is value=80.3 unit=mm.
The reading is value=78.24 unit=mm
